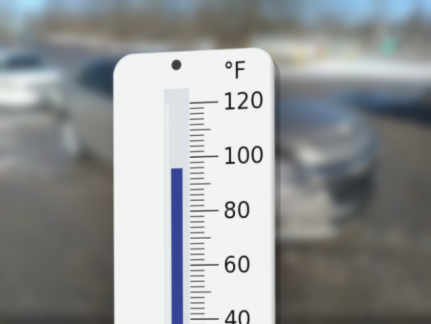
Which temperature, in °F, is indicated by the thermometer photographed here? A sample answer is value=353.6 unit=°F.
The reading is value=96 unit=°F
